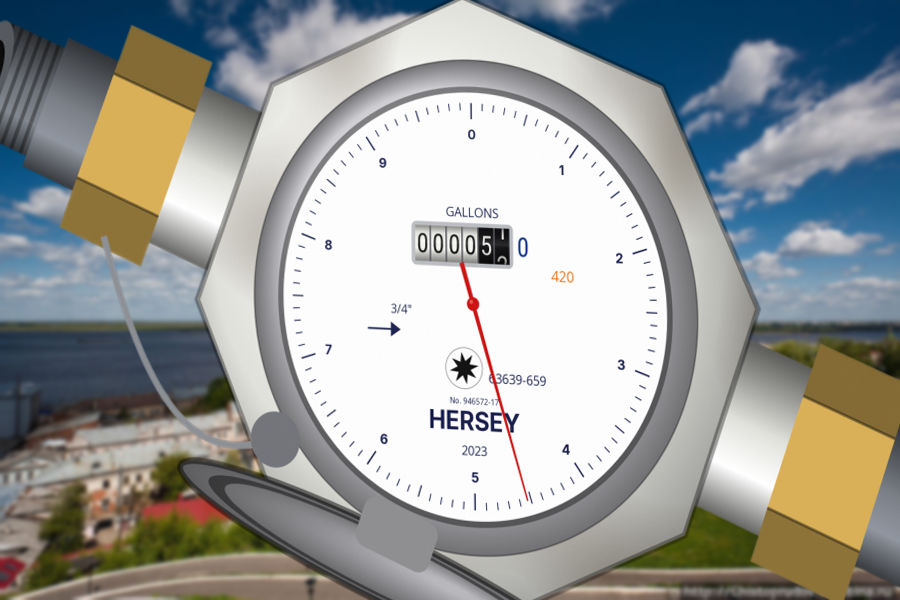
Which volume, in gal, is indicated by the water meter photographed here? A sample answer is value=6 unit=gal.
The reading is value=514.5 unit=gal
